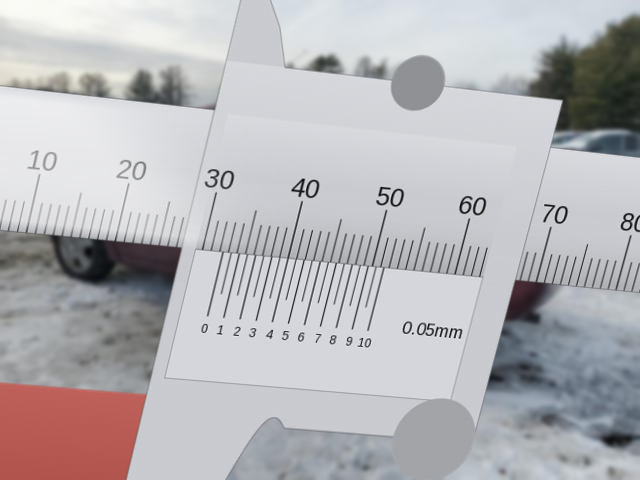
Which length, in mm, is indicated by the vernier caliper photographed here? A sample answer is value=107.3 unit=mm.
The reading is value=32.4 unit=mm
